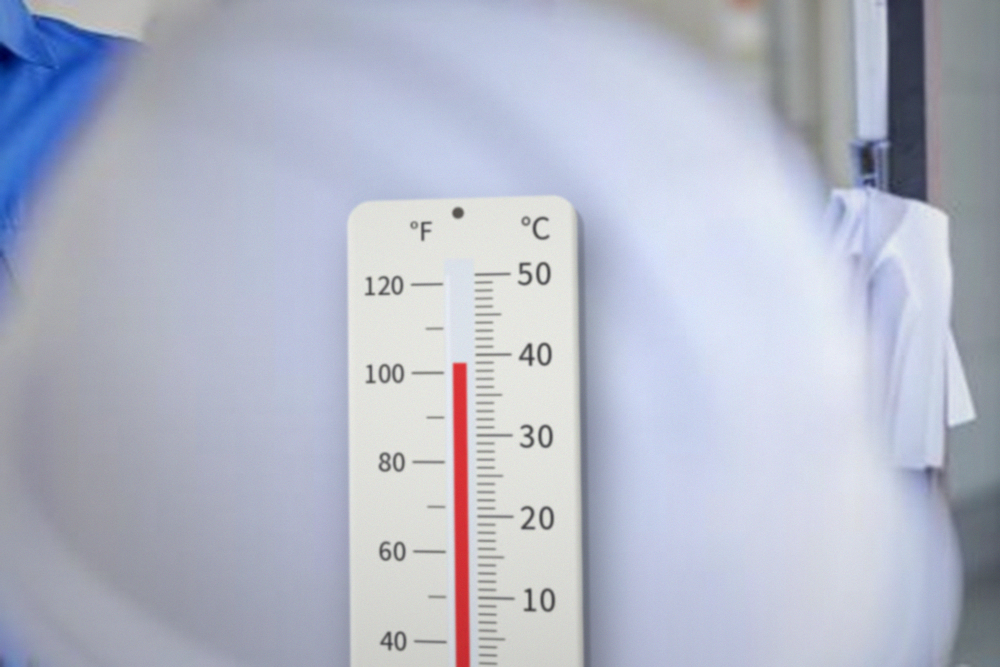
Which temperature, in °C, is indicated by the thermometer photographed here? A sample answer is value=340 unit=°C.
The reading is value=39 unit=°C
